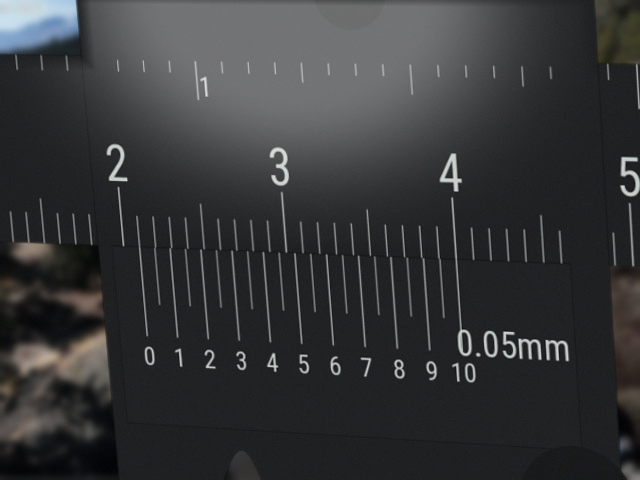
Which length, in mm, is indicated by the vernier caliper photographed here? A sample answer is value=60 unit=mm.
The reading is value=21.0 unit=mm
